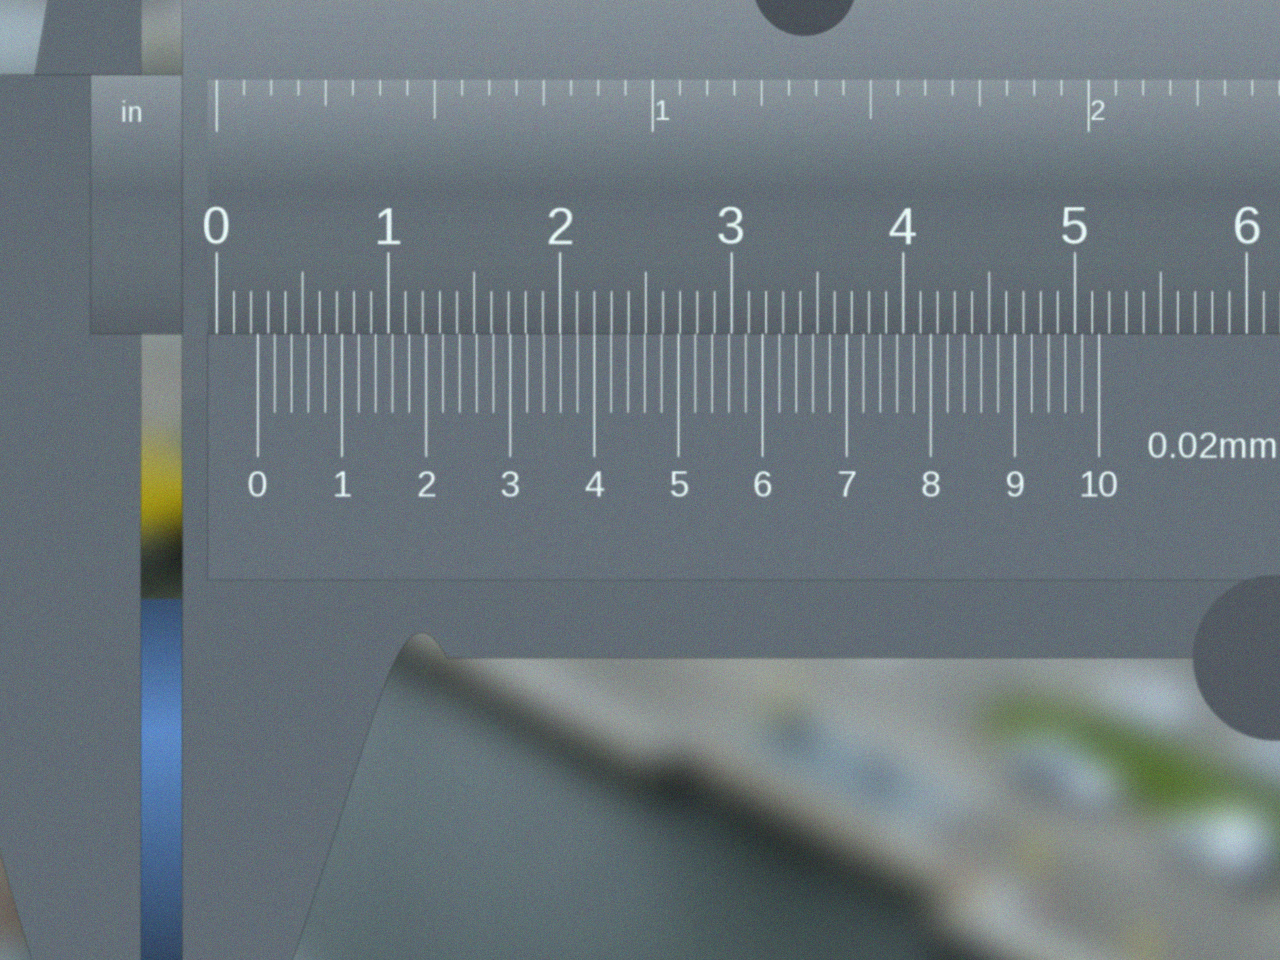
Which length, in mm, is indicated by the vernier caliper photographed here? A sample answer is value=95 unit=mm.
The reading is value=2.4 unit=mm
